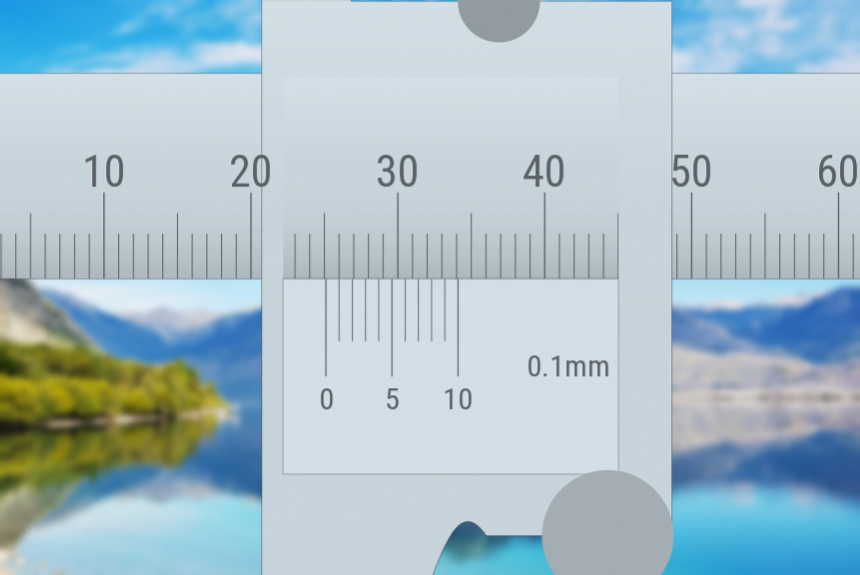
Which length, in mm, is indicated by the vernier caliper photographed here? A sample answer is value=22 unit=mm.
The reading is value=25.1 unit=mm
